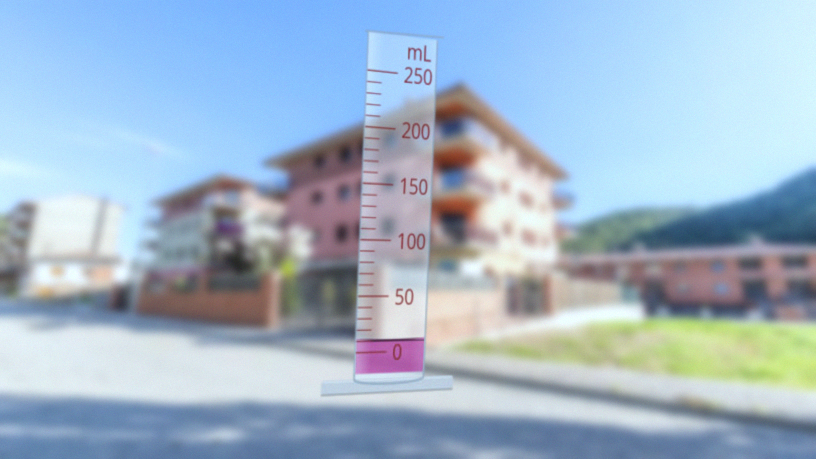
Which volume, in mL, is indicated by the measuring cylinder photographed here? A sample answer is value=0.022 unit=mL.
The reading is value=10 unit=mL
